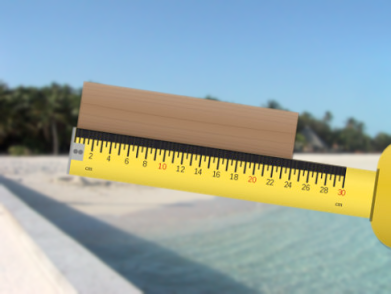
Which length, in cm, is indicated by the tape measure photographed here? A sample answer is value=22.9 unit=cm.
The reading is value=24 unit=cm
